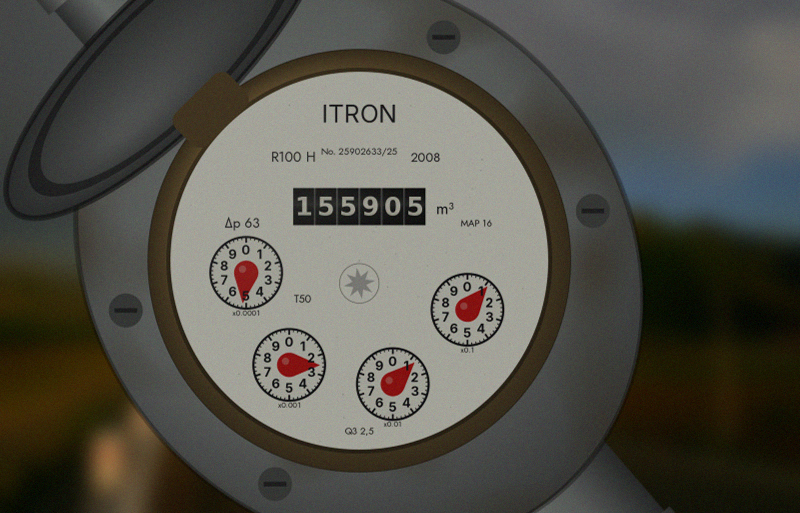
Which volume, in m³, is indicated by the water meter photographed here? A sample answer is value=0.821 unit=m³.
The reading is value=155905.1125 unit=m³
